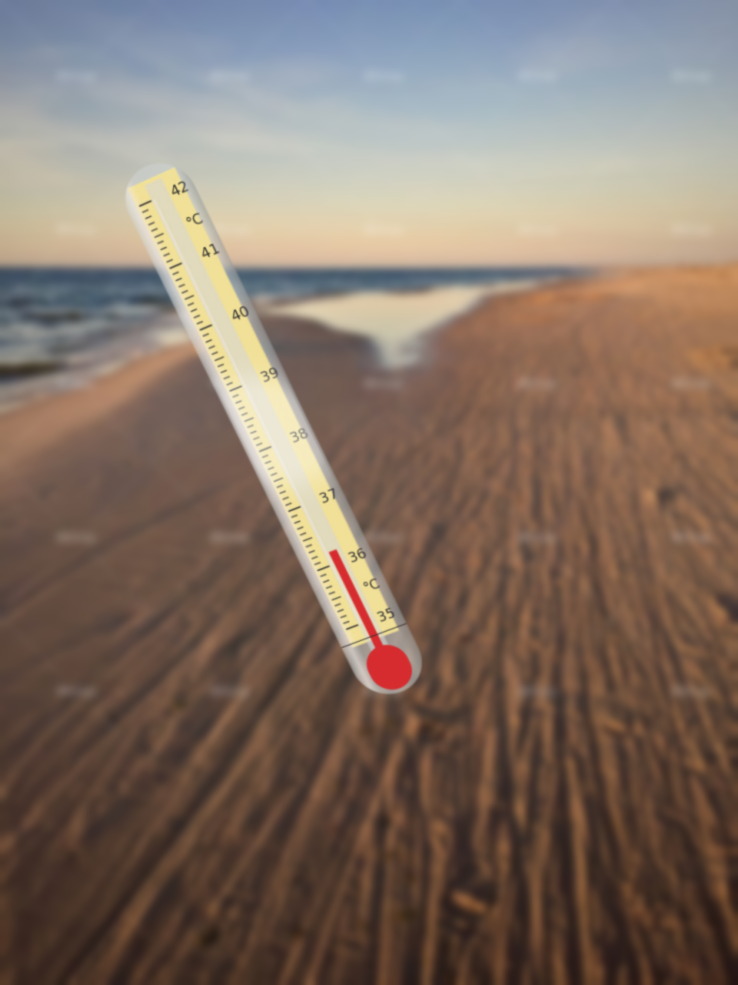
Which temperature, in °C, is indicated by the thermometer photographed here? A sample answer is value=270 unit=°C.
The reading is value=36.2 unit=°C
